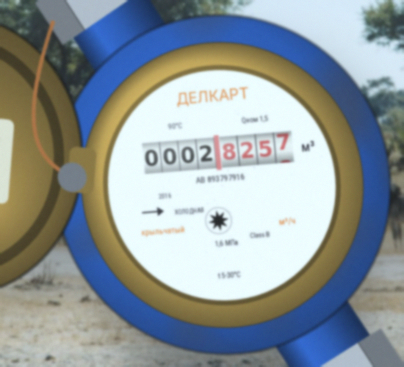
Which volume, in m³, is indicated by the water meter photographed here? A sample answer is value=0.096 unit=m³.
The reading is value=2.8257 unit=m³
